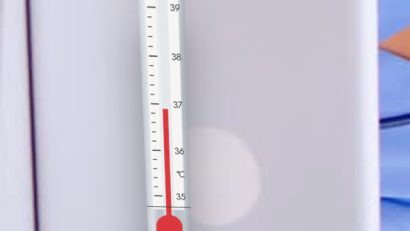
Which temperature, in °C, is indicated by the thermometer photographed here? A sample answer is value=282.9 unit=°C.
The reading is value=36.9 unit=°C
